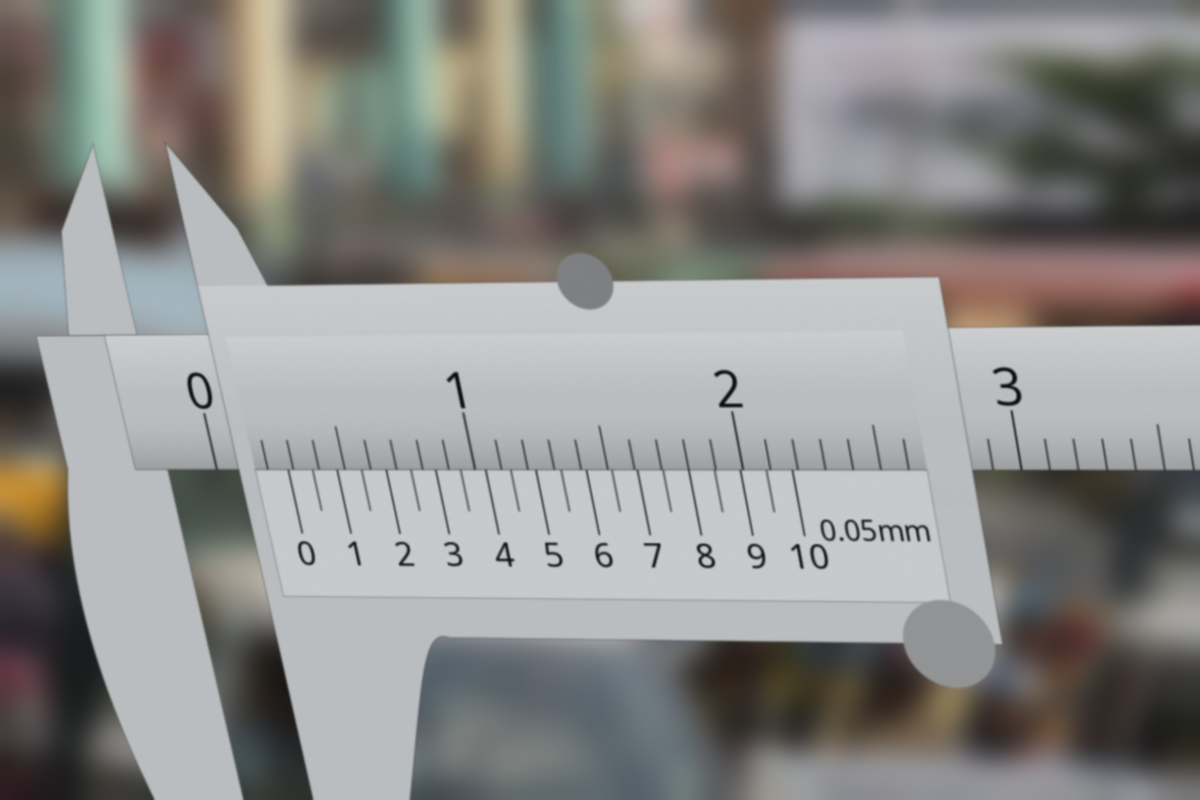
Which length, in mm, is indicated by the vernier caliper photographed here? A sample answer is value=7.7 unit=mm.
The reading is value=2.8 unit=mm
